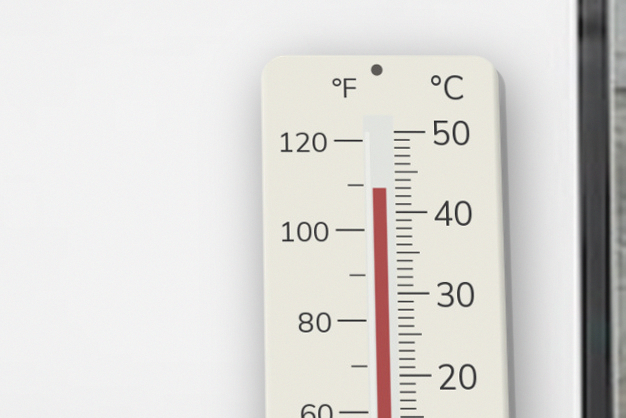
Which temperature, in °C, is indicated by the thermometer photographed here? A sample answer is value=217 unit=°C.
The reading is value=43 unit=°C
